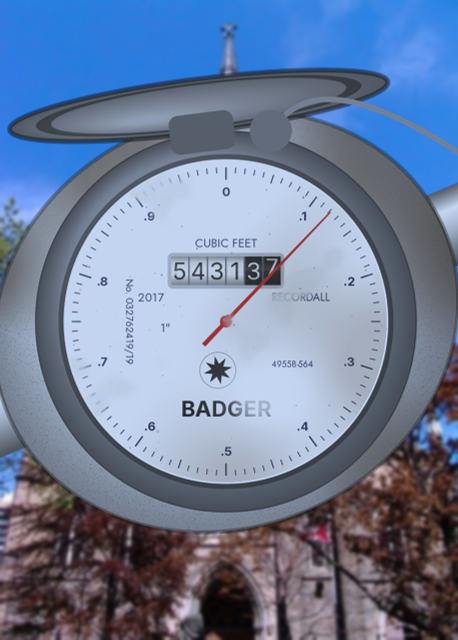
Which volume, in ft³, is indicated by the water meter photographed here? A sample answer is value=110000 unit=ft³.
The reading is value=543137.12 unit=ft³
